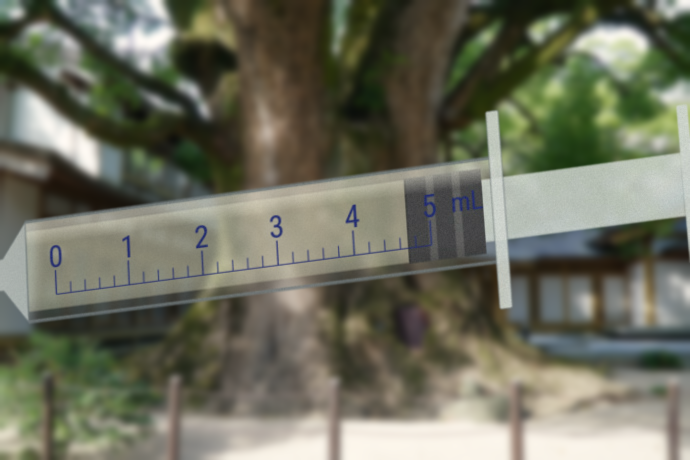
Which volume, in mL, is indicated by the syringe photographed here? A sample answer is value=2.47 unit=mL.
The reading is value=4.7 unit=mL
